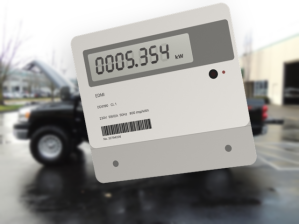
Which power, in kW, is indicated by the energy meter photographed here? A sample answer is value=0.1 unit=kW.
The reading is value=5.354 unit=kW
